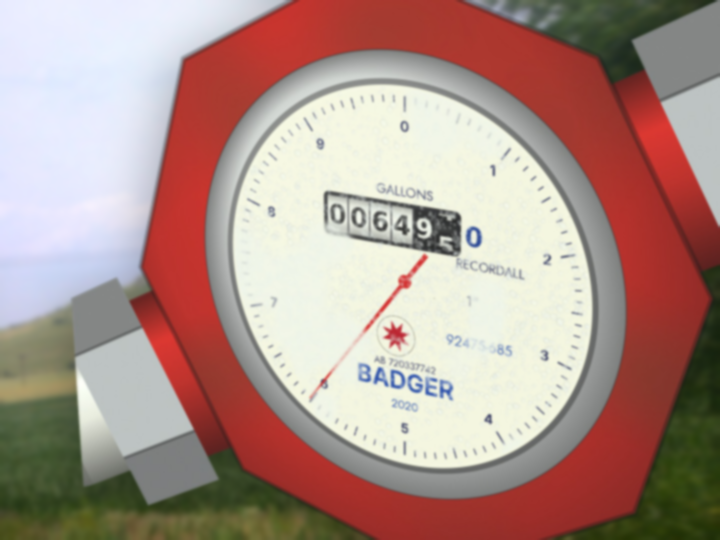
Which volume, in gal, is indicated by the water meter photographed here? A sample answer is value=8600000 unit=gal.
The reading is value=64946.0 unit=gal
